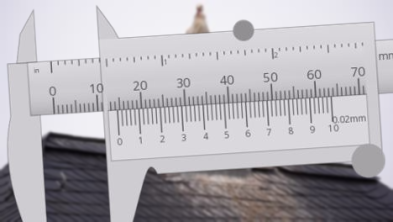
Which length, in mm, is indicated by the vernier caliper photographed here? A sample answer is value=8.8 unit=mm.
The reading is value=14.5 unit=mm
